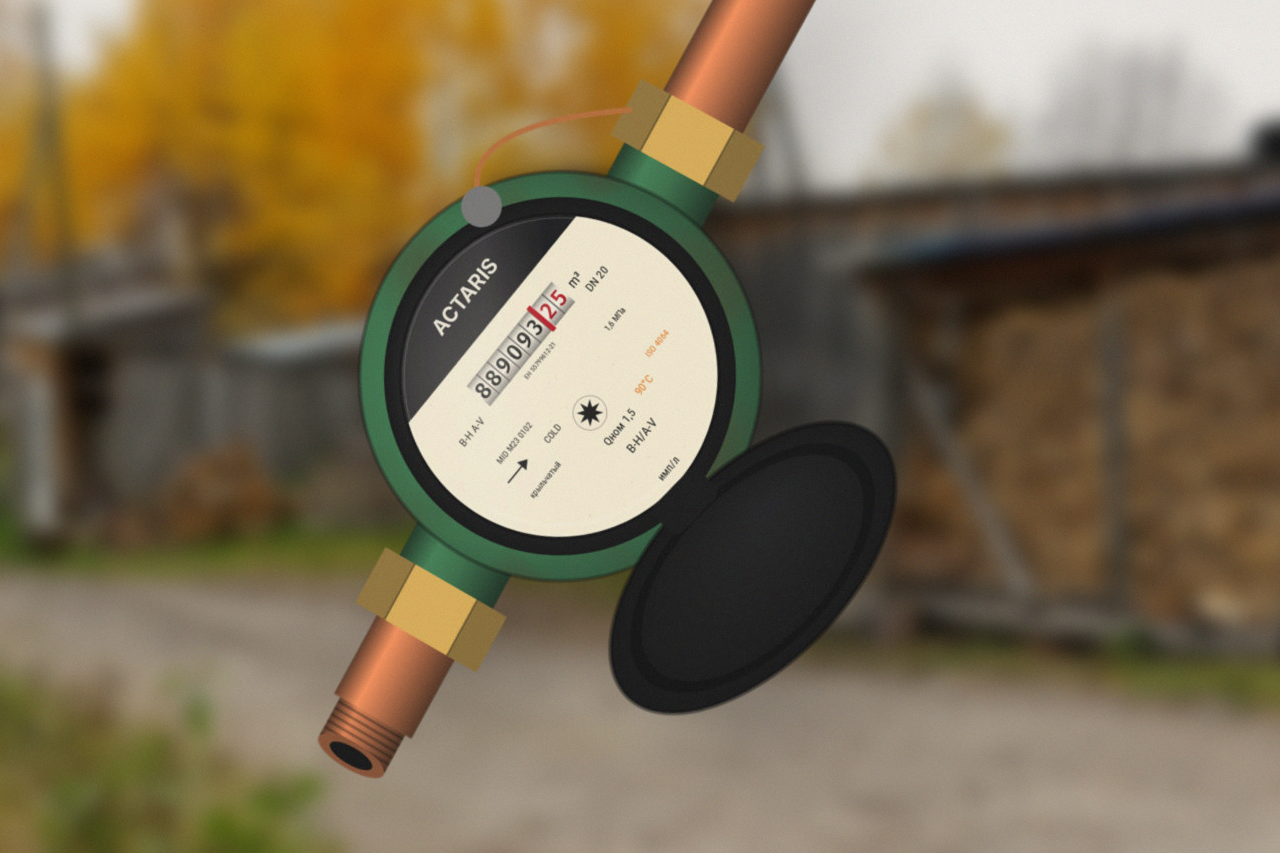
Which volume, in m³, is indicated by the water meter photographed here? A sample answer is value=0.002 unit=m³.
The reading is value=889093.25 unit=m³
